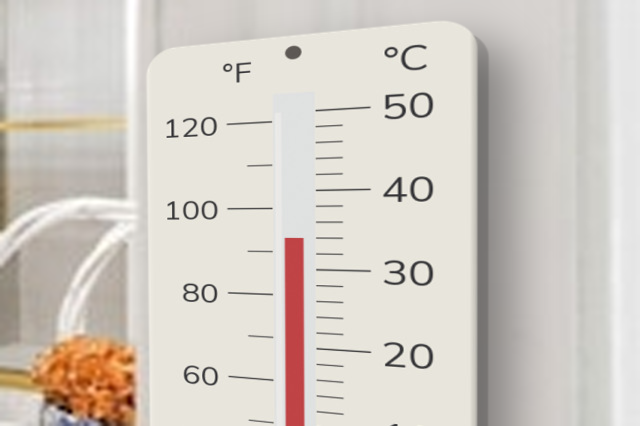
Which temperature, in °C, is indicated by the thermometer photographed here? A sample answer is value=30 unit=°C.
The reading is value=34 unit=°C
